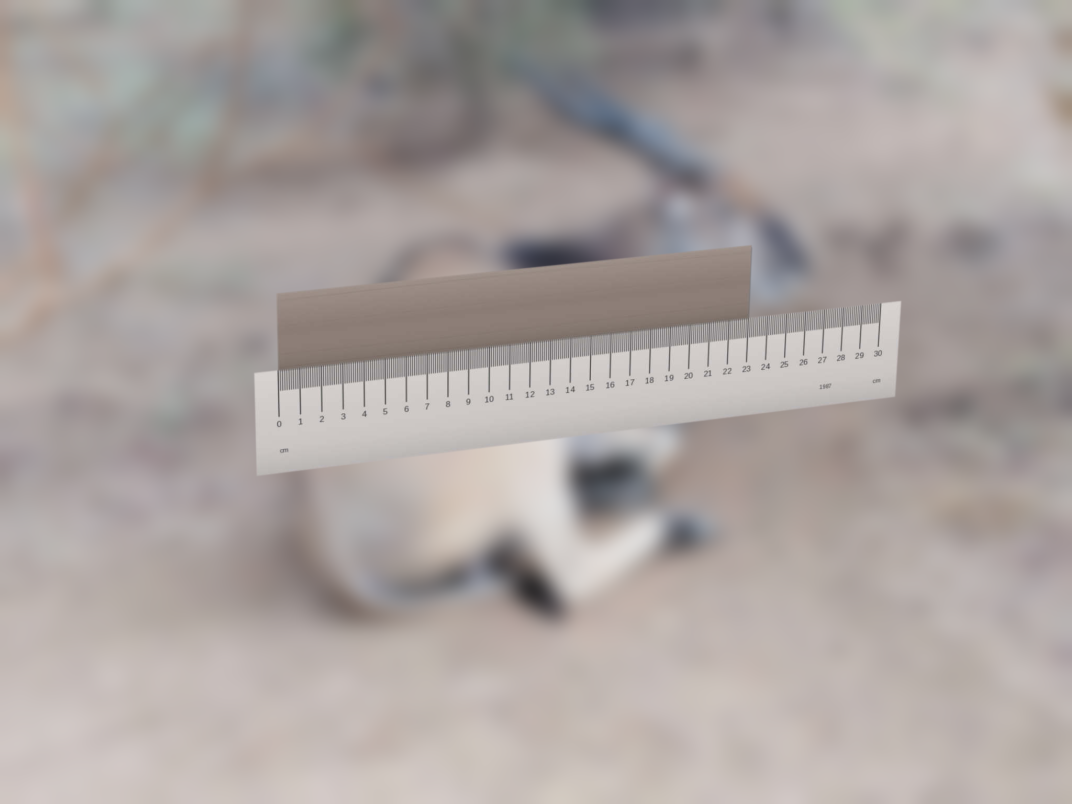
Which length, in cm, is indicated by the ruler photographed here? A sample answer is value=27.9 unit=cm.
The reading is value=23 unit=cm
